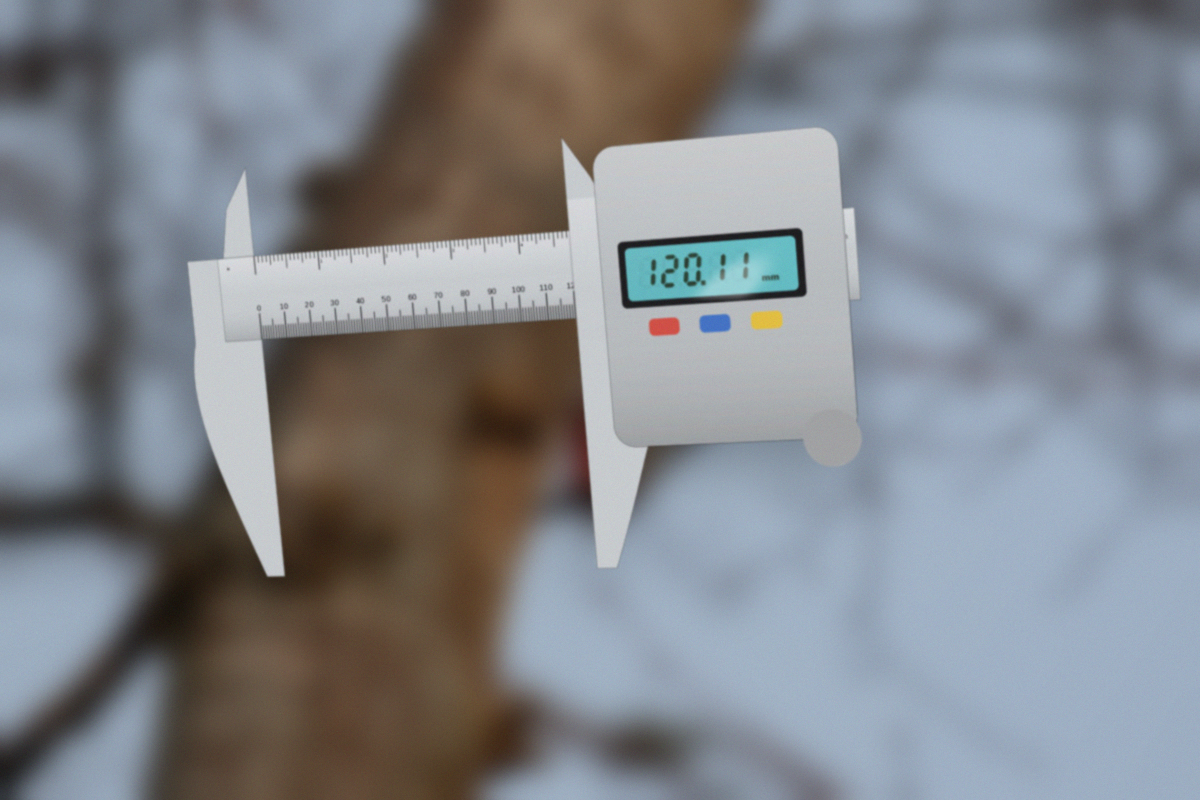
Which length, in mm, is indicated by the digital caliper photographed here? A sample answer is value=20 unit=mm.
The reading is value=120.11 unit=mm
